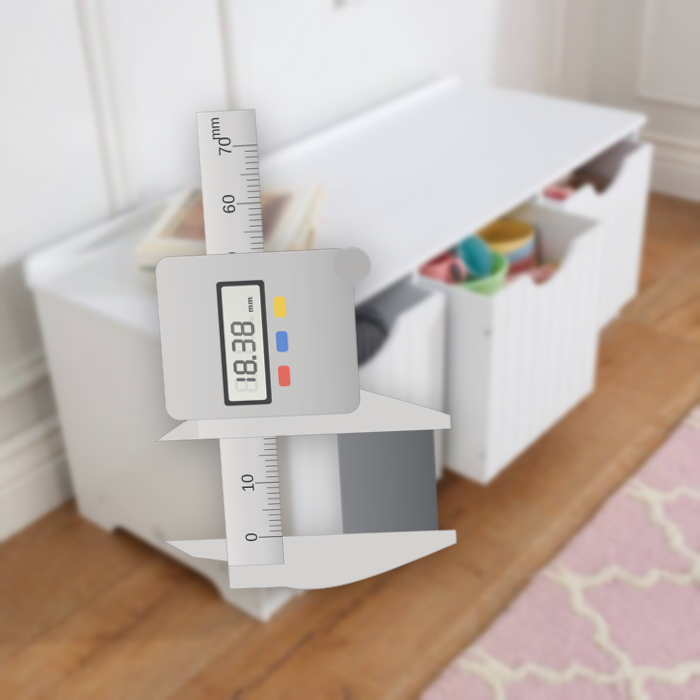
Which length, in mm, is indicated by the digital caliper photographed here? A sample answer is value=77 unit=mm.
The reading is value=18.38 unit=mm
